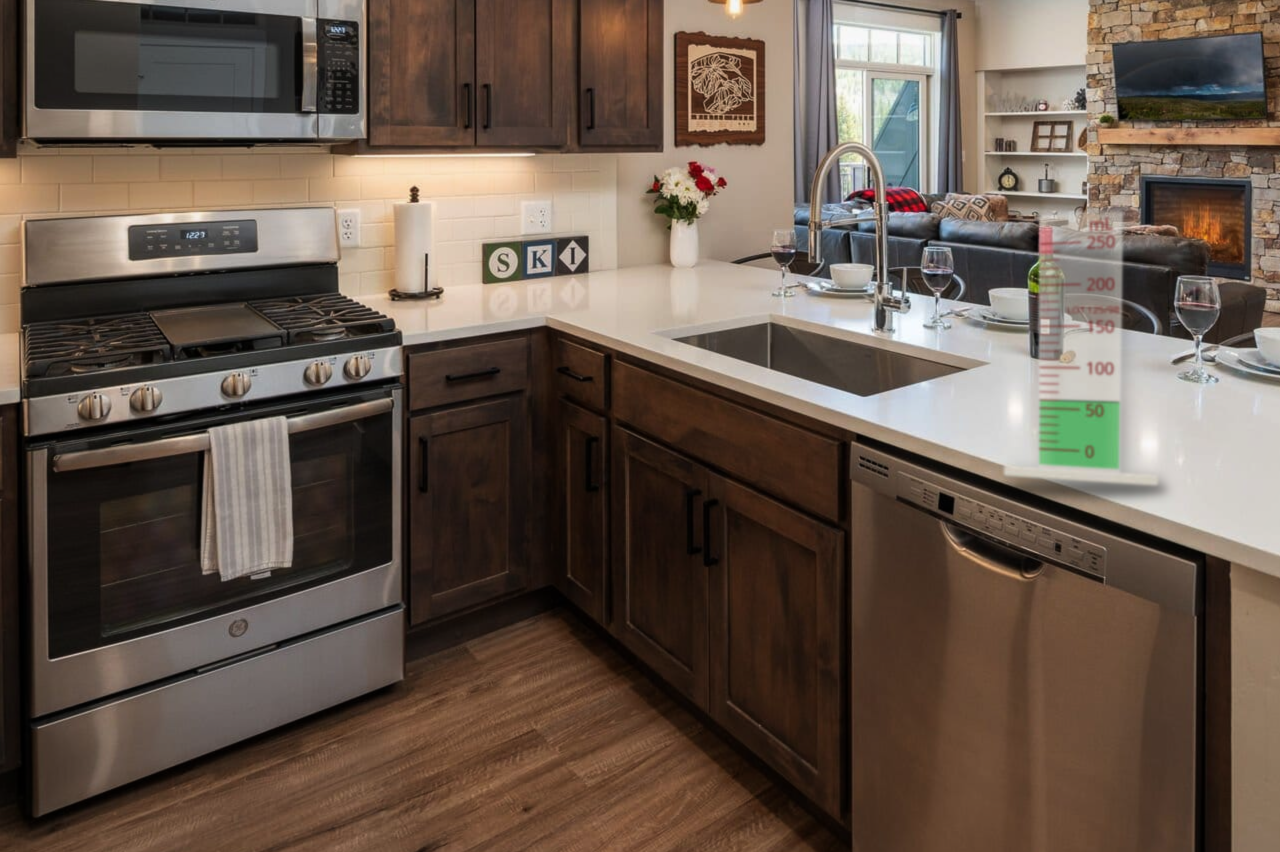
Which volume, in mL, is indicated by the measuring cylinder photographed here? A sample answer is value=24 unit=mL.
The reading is value=60 unit=mL
